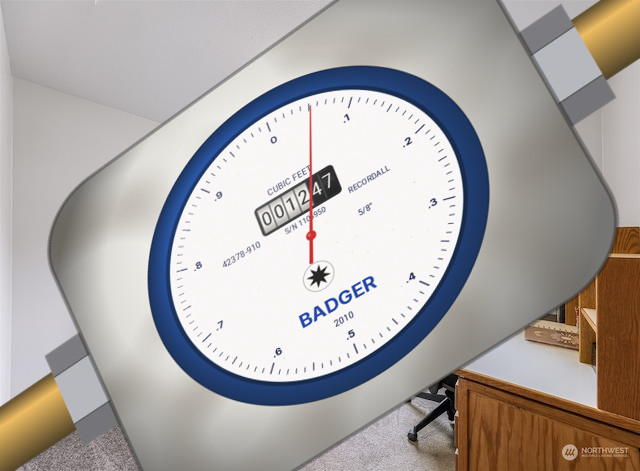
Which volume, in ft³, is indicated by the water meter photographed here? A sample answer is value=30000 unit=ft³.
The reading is value=1247.05 unit=ft³
